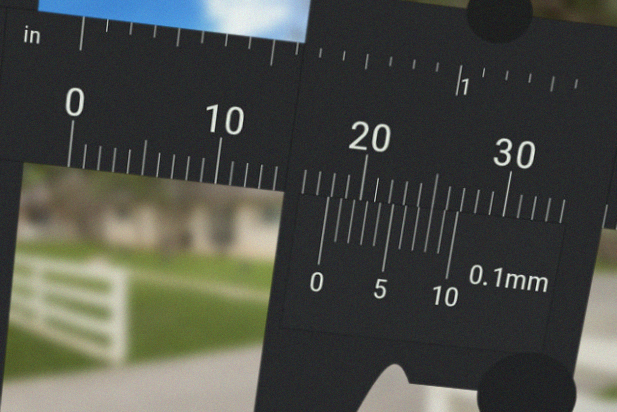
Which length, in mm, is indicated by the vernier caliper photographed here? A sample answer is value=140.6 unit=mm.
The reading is value=17.8 unit=mm
